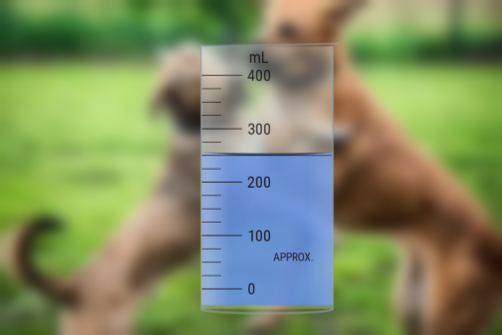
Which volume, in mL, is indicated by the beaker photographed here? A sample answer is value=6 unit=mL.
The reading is value=250 unit=mL
